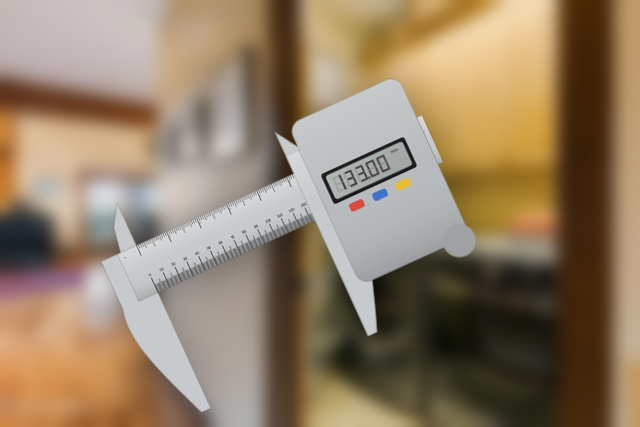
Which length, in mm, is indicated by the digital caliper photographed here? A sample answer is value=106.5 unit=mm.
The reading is value=133.00 unit=mm
